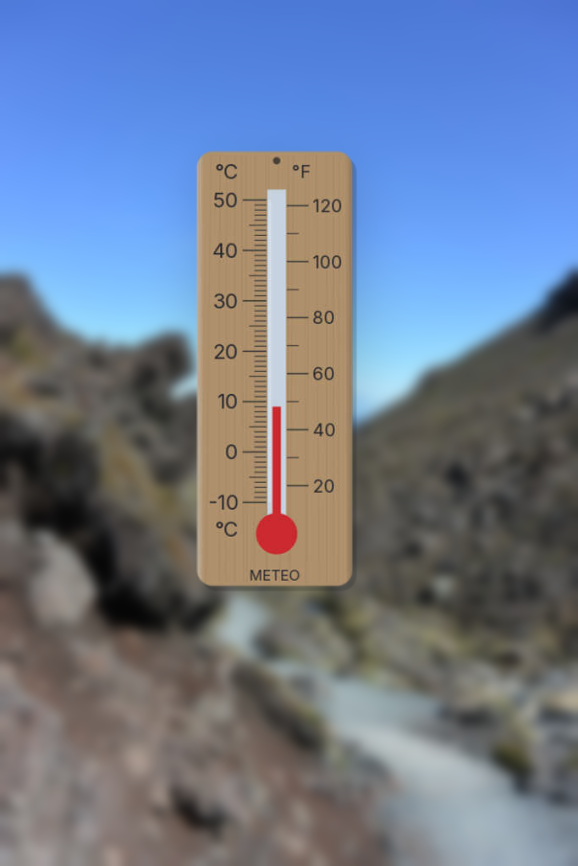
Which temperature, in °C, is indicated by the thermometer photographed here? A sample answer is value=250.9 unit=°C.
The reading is value=9 unit=°C
